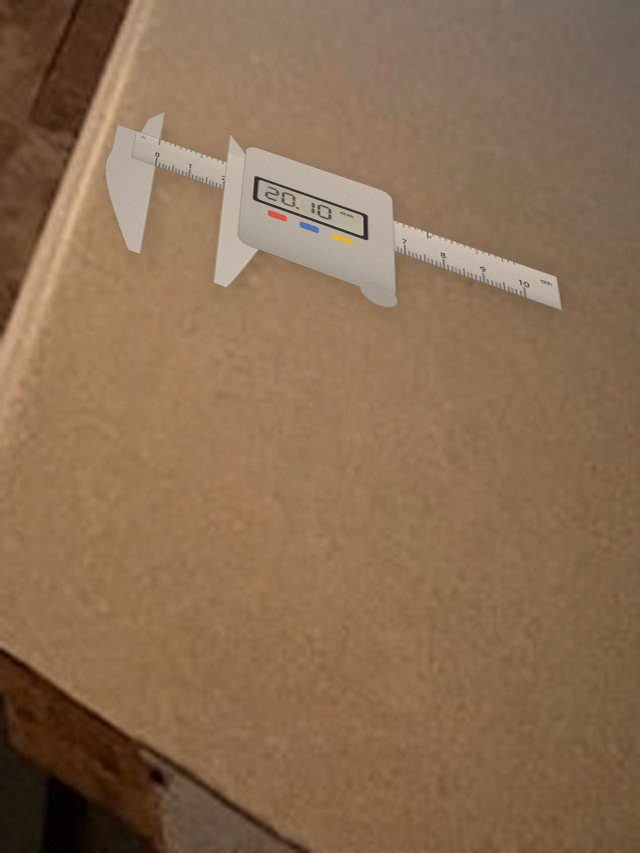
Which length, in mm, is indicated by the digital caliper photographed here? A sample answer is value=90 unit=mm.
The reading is value=20.10 unit=mm
